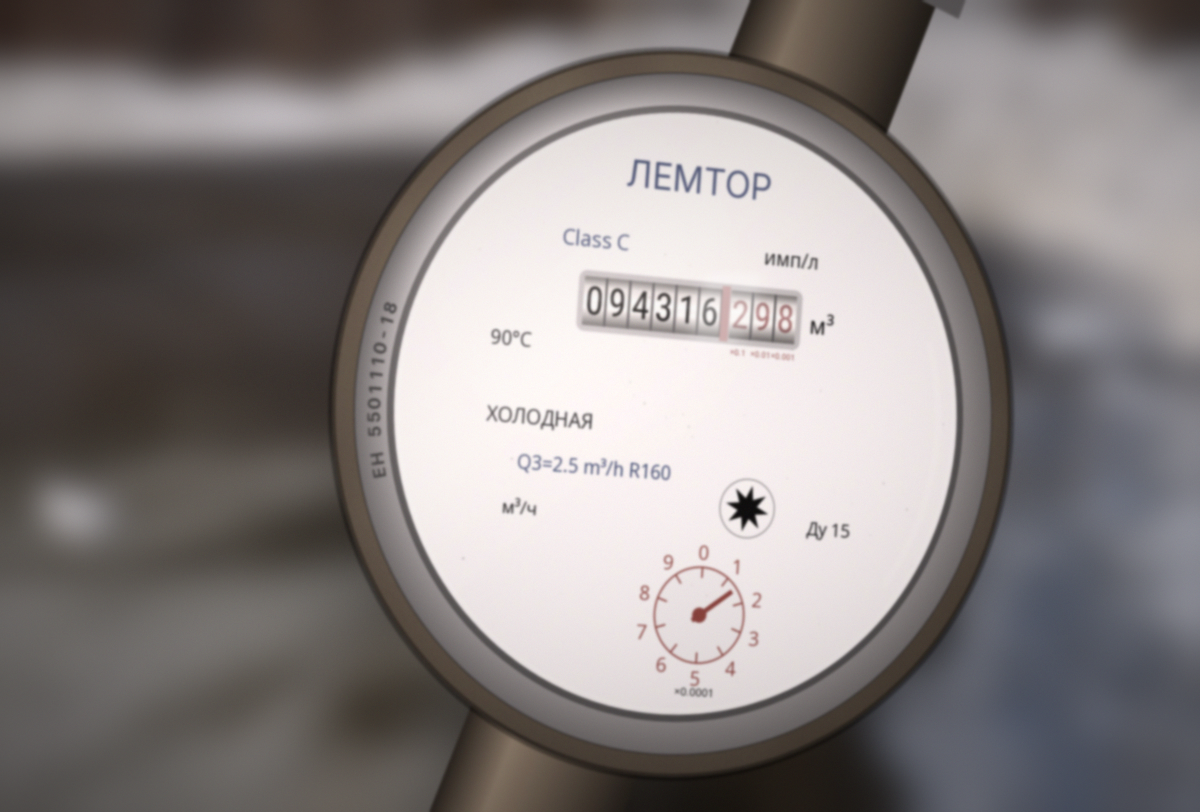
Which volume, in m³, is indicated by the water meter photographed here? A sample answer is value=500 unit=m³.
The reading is value=94316.2981 unit=m³
